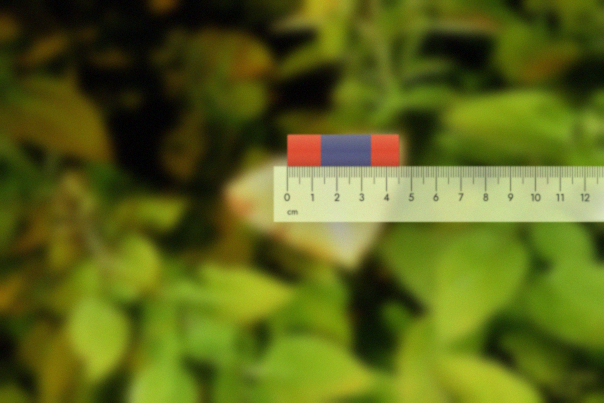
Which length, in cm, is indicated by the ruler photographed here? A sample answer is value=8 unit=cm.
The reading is value=4.5 unit=cm
